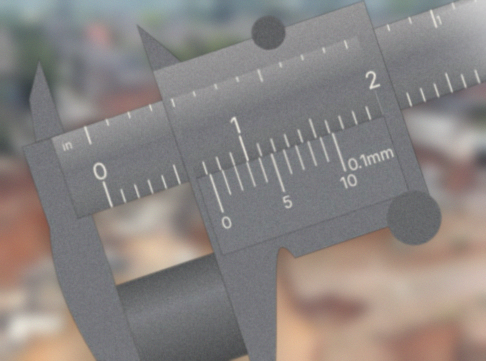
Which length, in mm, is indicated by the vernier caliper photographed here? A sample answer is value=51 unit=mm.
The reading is value=7.2 unit=mm
